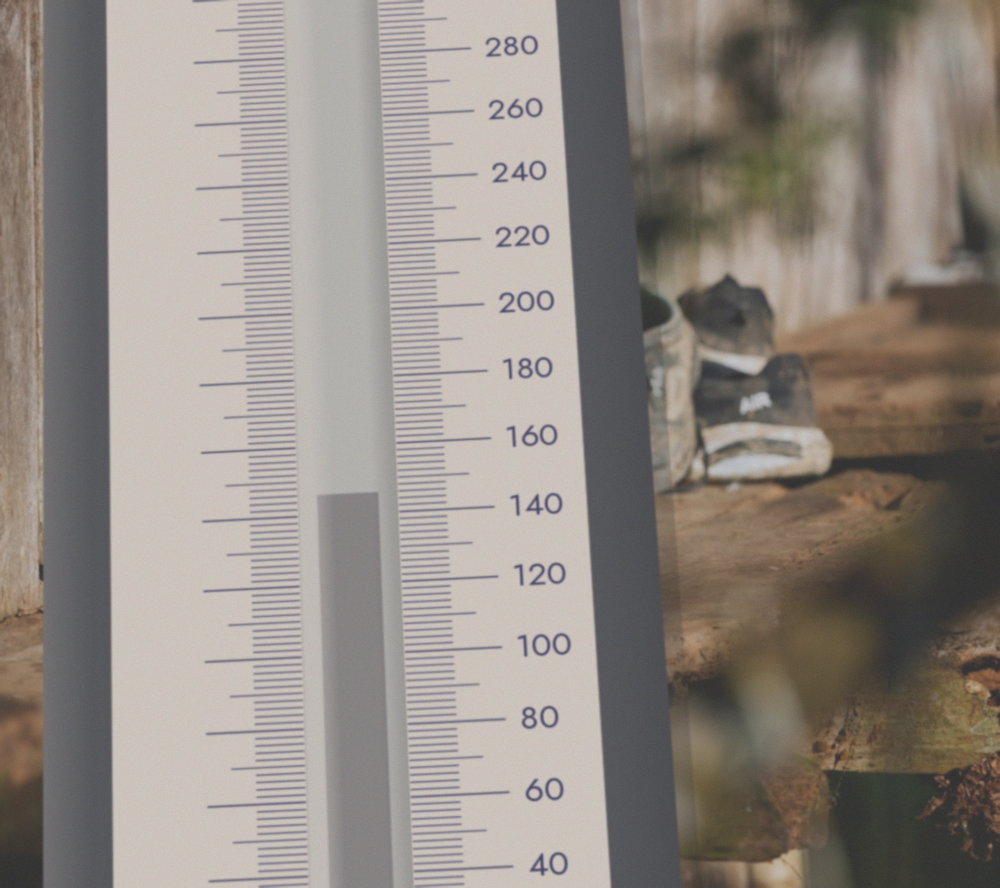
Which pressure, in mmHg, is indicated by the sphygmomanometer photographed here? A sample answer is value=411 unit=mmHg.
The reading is value=146 unit=mmHg
